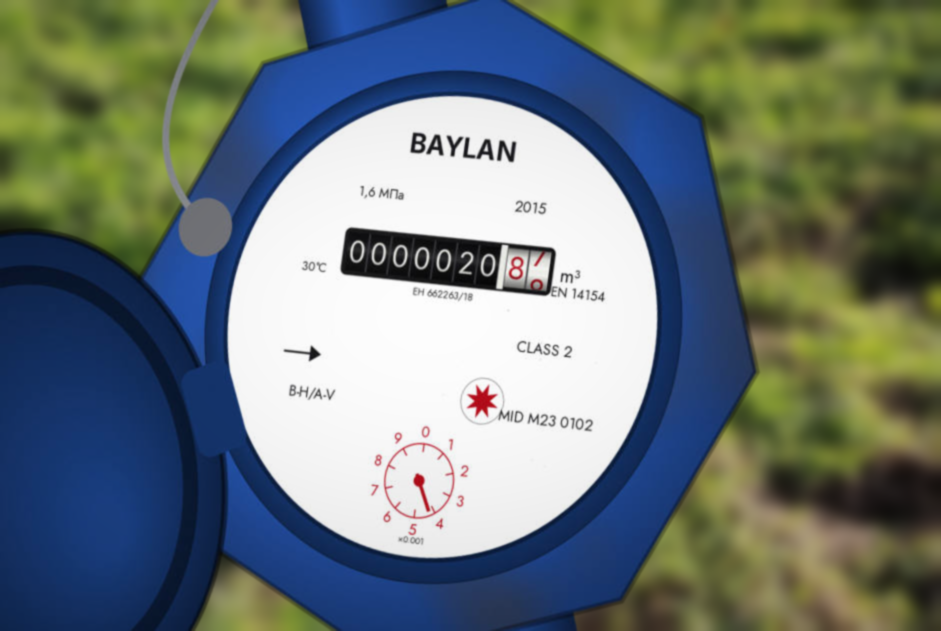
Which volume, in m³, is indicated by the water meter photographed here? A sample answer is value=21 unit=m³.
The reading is value=20.874 unit=m³
